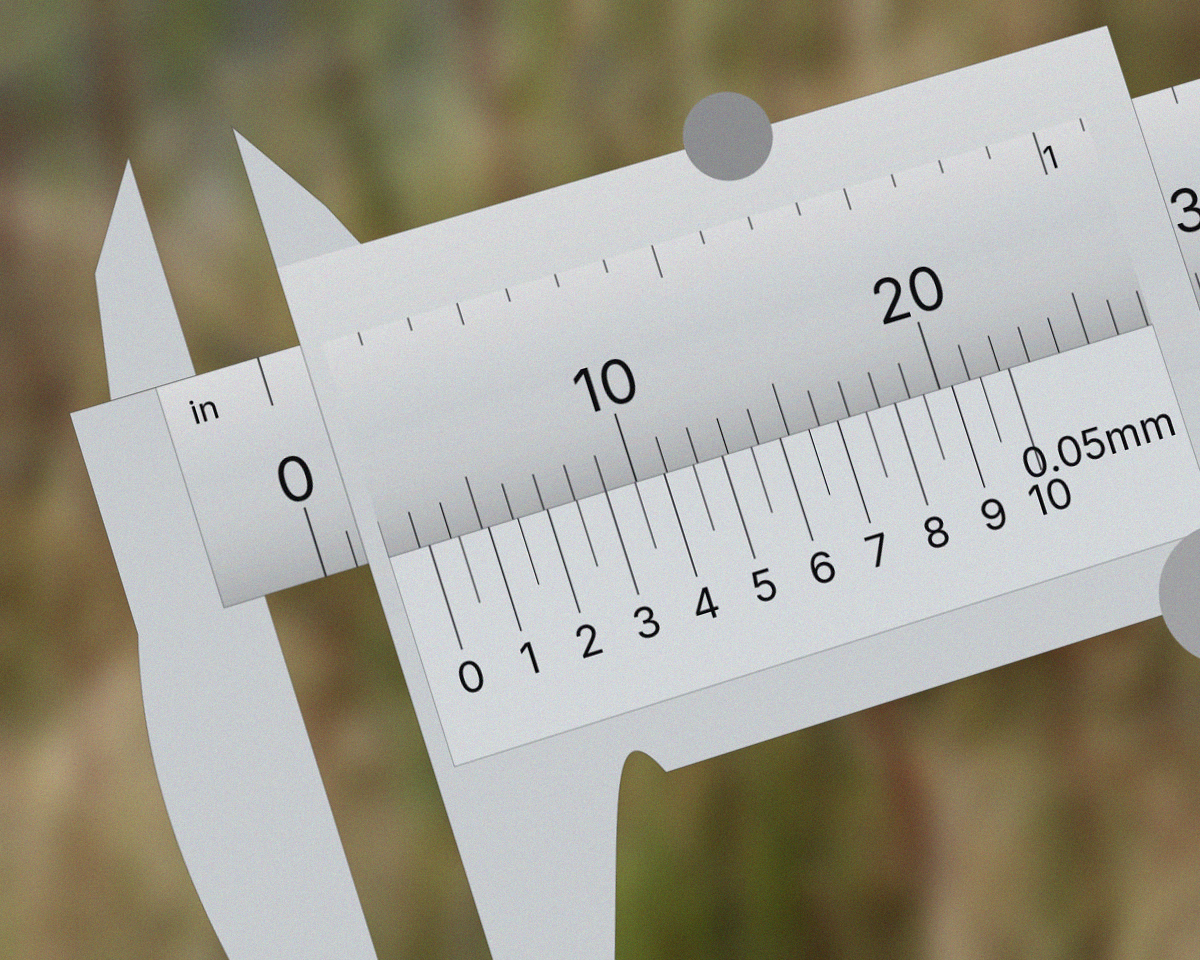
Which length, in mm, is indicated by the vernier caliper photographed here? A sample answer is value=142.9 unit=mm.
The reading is value=3.30 unit=mm
